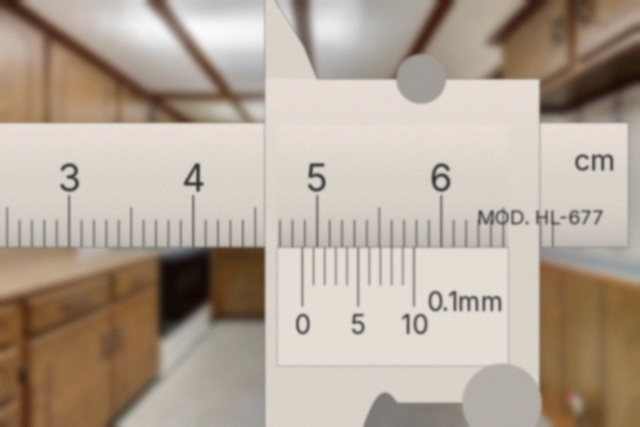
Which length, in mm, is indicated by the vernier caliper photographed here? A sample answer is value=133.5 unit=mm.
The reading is value=48.8 unit=mm
